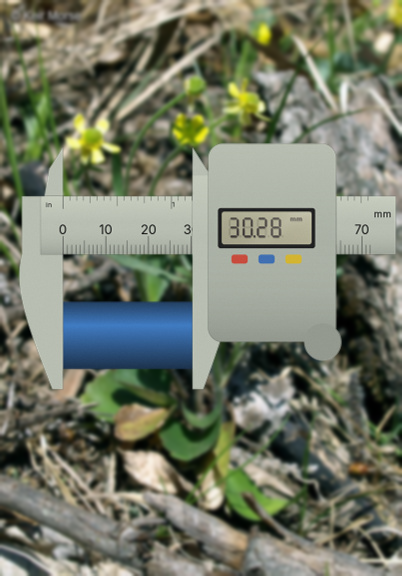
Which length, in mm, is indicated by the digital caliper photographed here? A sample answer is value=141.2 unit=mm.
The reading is value=30.28 unit=mm
